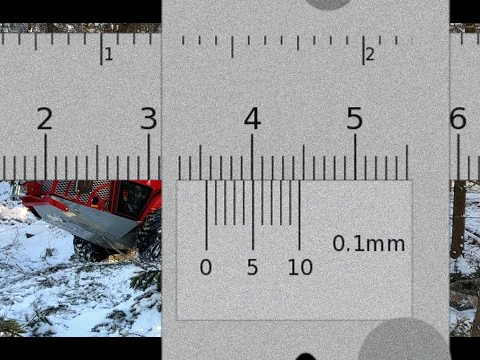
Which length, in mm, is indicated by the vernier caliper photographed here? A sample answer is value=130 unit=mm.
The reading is value=35.6 unit=mm
